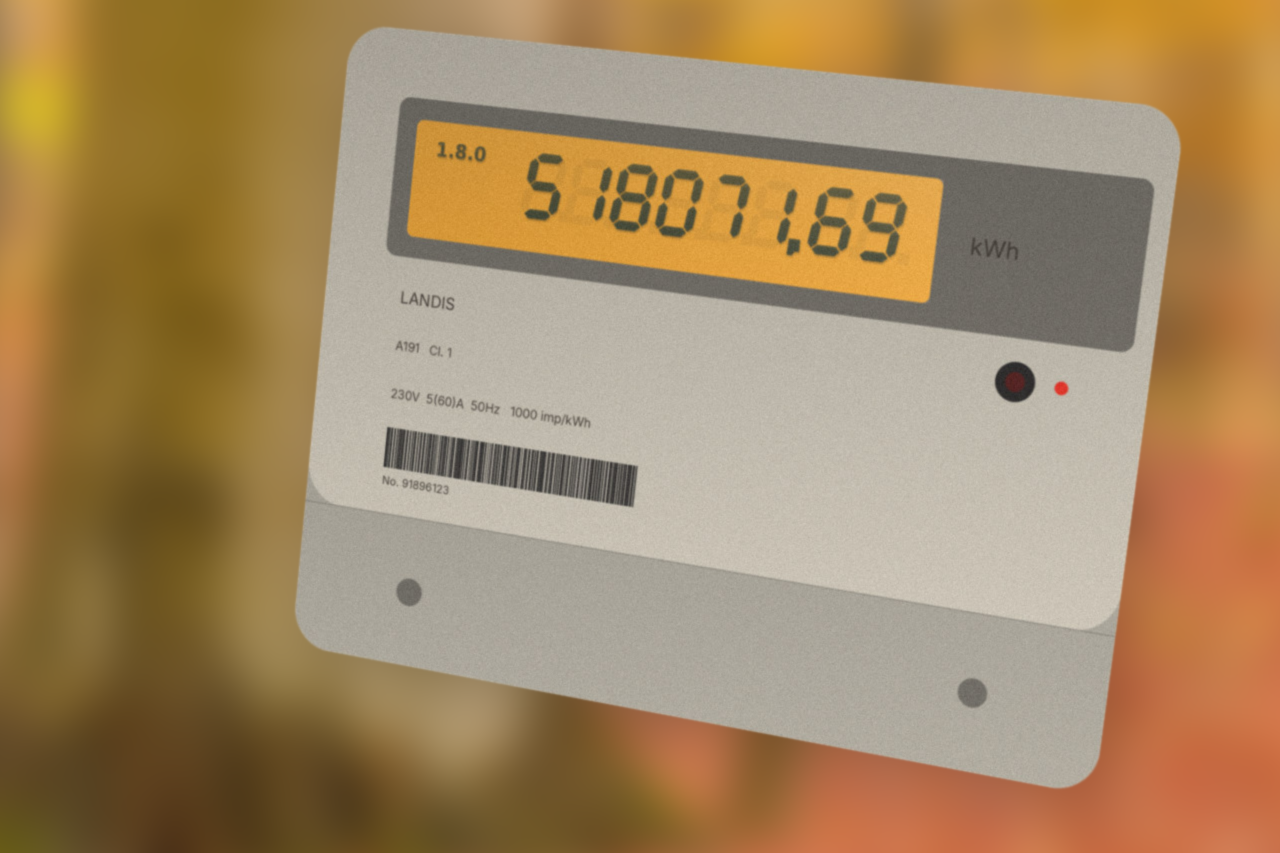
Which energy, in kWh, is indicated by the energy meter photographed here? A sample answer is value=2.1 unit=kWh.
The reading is value=518071.69 unit=kWh
